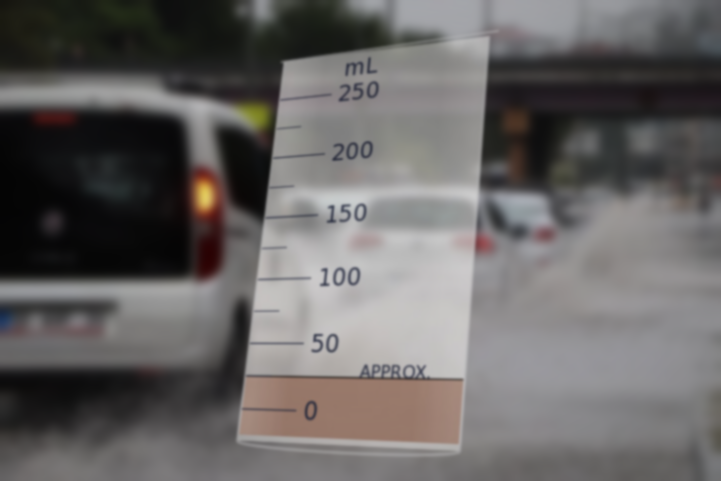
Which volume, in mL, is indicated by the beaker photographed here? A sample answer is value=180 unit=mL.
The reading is value=25 unit=mL
